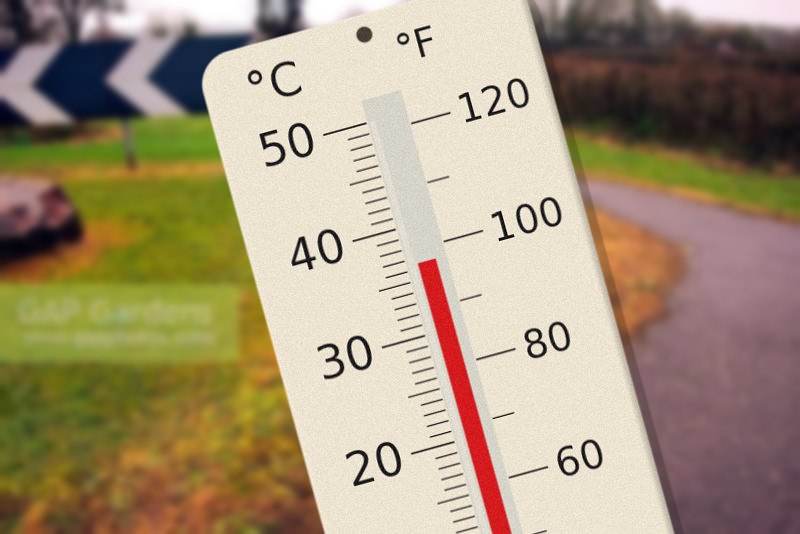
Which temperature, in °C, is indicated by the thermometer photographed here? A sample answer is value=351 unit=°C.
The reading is value=36.5 unit=°C
